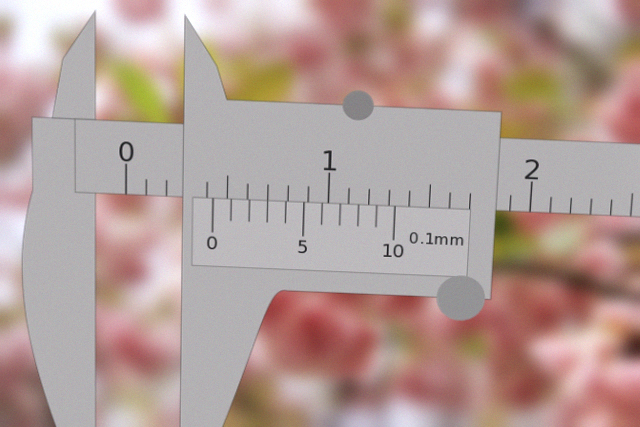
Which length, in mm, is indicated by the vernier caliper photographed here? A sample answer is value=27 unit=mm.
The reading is value=4.3 unit=mm
